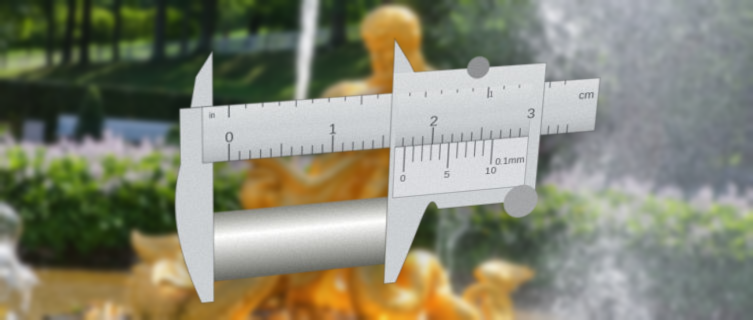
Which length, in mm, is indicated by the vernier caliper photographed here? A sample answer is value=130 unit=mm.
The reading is value=17.2 unit=mm
